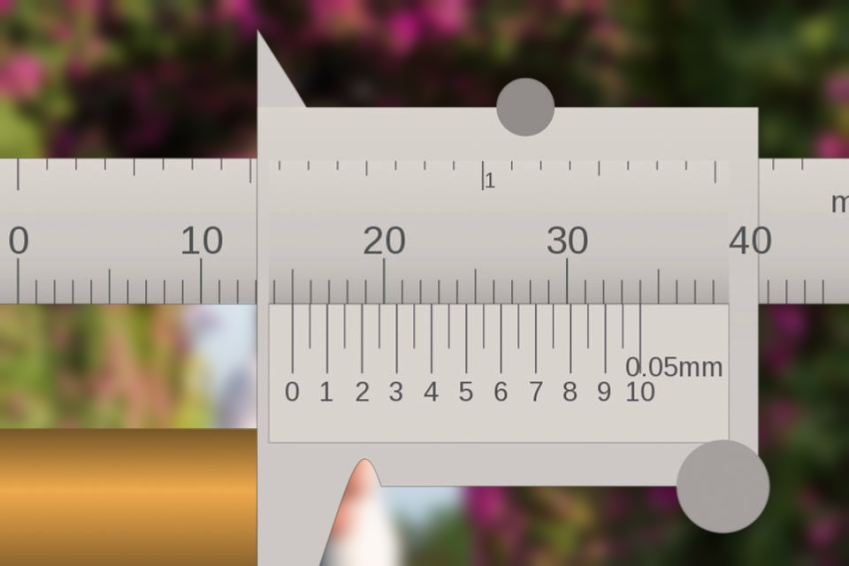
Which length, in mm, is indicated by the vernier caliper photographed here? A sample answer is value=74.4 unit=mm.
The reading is value=15.0 unit=mm
